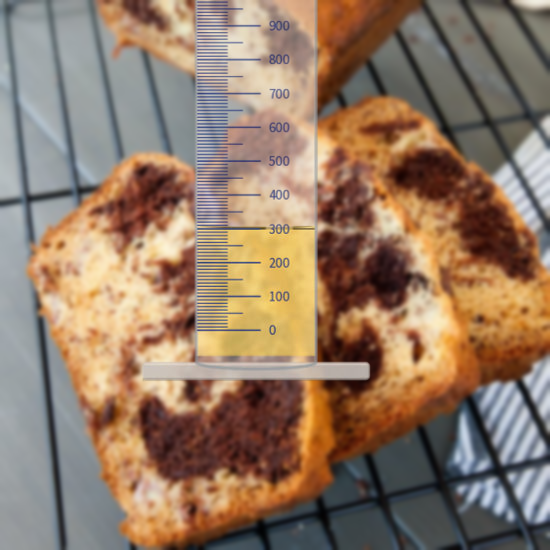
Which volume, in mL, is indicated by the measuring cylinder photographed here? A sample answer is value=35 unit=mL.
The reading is value=300 unit=mL
